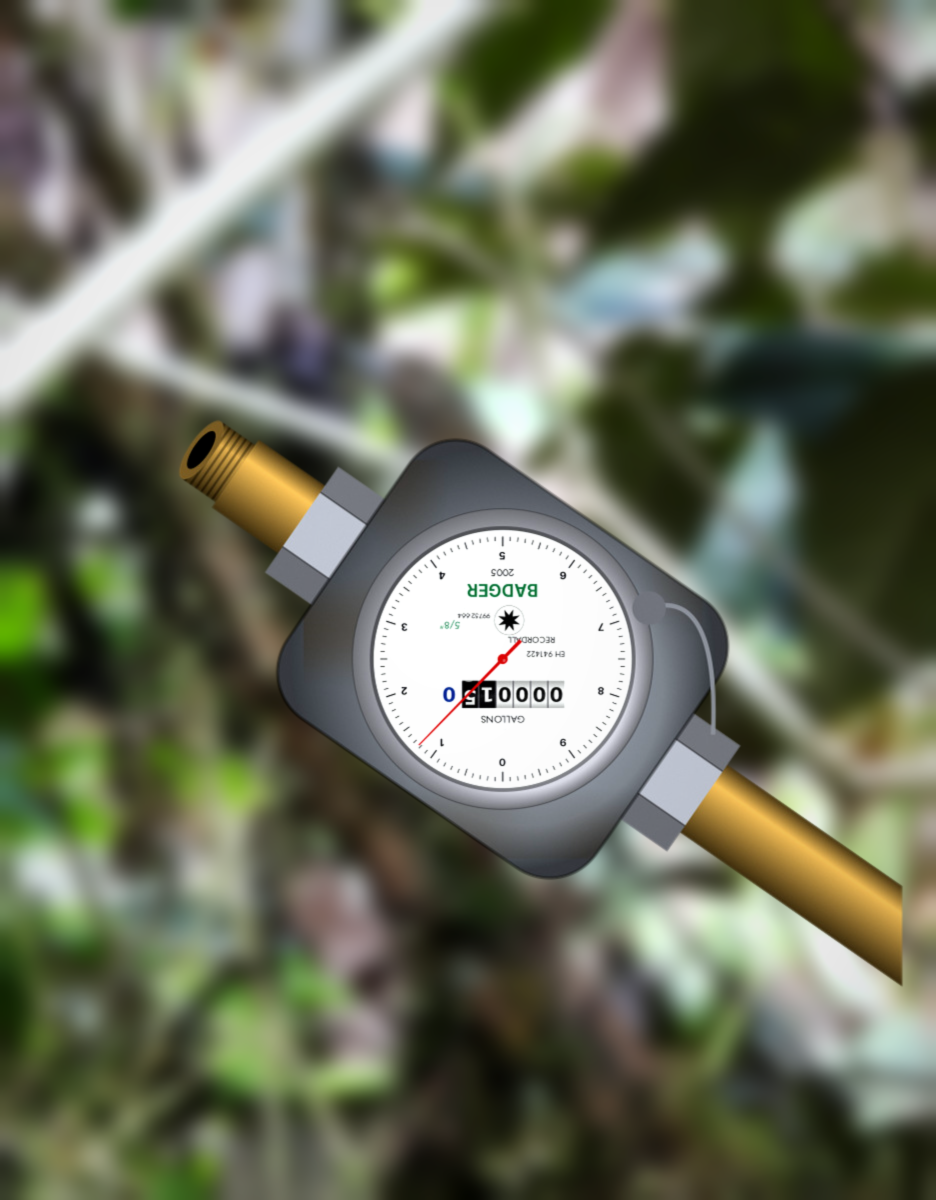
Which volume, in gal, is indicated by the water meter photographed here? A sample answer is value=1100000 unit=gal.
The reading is value=151.2 unit=gal
